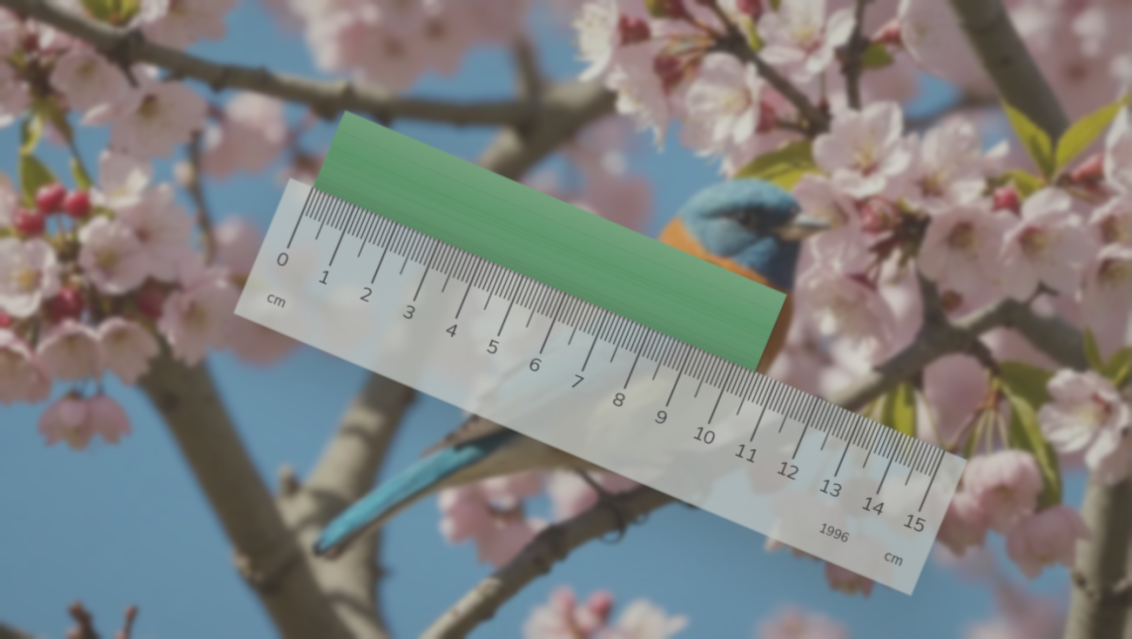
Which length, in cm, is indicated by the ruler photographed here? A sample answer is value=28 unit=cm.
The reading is value=10.5 unit=cm
